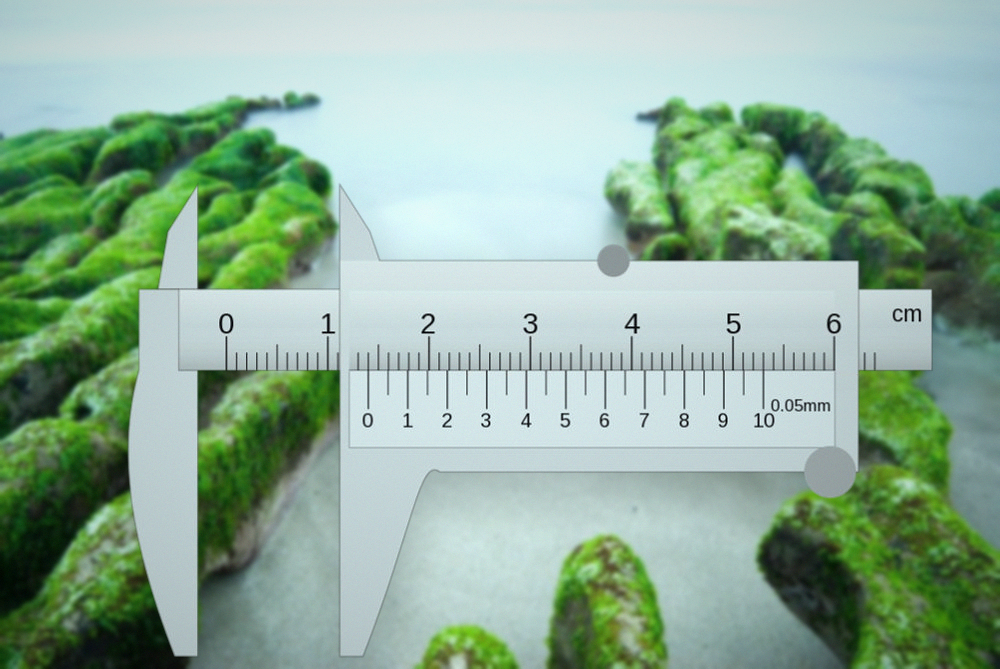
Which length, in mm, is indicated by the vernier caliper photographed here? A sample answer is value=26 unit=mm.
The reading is value=14.0 unit=mm
